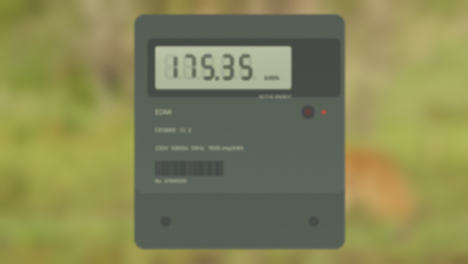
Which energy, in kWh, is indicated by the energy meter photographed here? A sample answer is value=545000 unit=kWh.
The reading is value=175.35 unit=kWh
